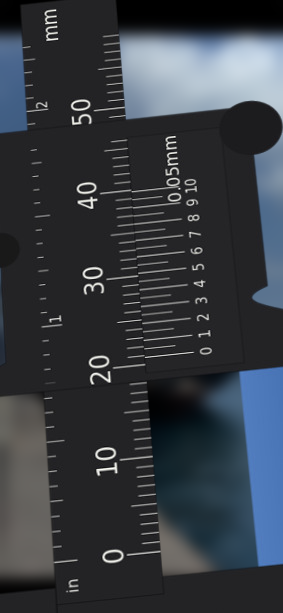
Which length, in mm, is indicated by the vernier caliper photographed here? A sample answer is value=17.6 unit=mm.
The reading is value=20.8 unit=mm
